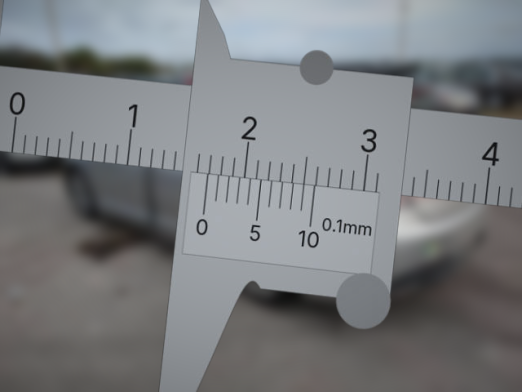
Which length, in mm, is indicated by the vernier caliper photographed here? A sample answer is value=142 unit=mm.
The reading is value=16.9 unit=mm
